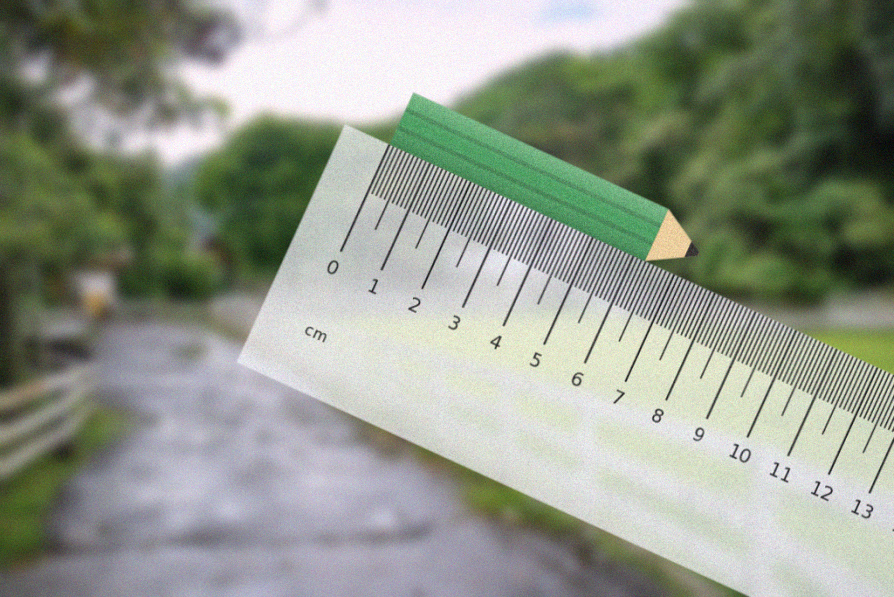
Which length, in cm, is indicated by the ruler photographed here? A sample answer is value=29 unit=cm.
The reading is value=7.3 unit=cm
